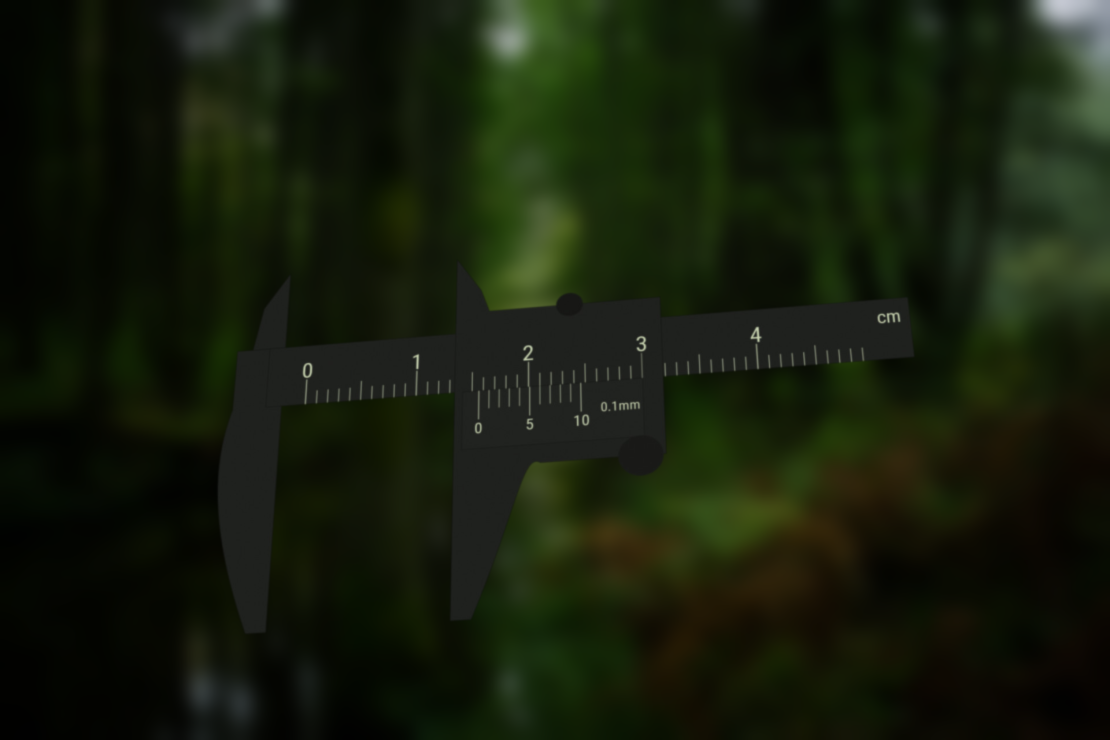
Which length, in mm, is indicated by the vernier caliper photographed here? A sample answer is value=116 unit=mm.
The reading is value=15.6 unit=mm
